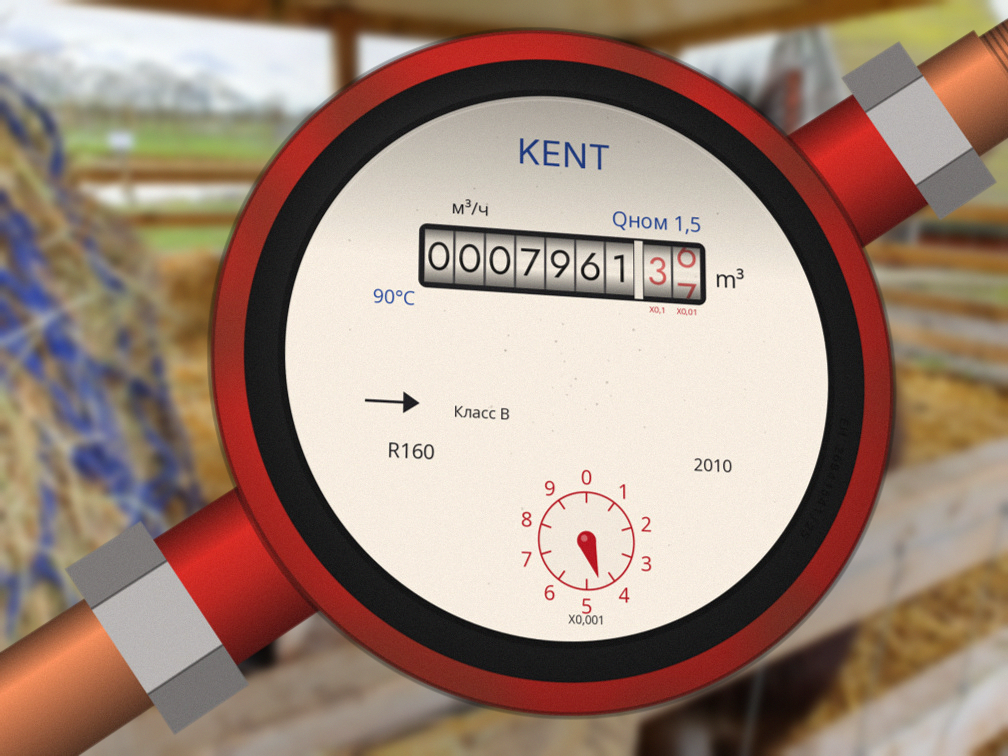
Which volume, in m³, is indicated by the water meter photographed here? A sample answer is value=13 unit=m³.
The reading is value=7961.364 unit=m³
